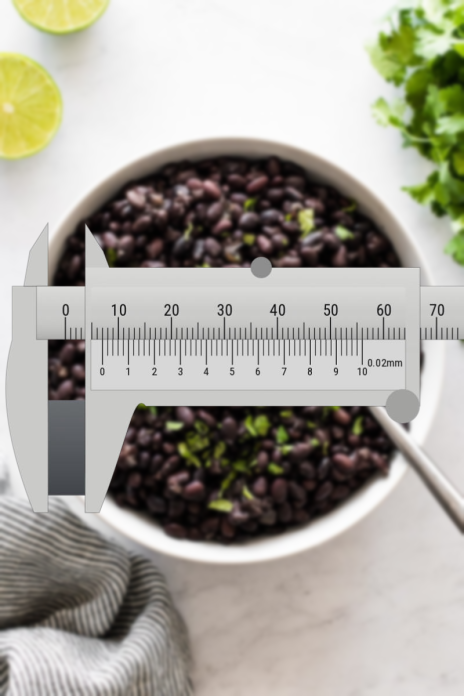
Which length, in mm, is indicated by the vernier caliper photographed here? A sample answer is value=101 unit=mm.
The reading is value=7.0 unit=mm
